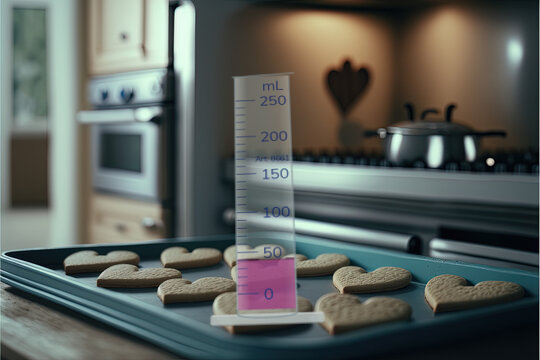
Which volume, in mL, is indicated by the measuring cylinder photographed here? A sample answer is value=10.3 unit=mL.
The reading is value=40 unit=mL
